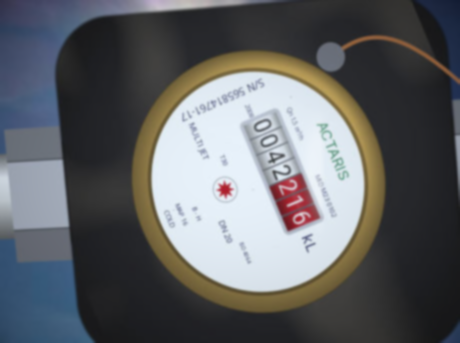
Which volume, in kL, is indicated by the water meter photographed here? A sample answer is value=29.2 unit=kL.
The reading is value=42.216 unit=kL
